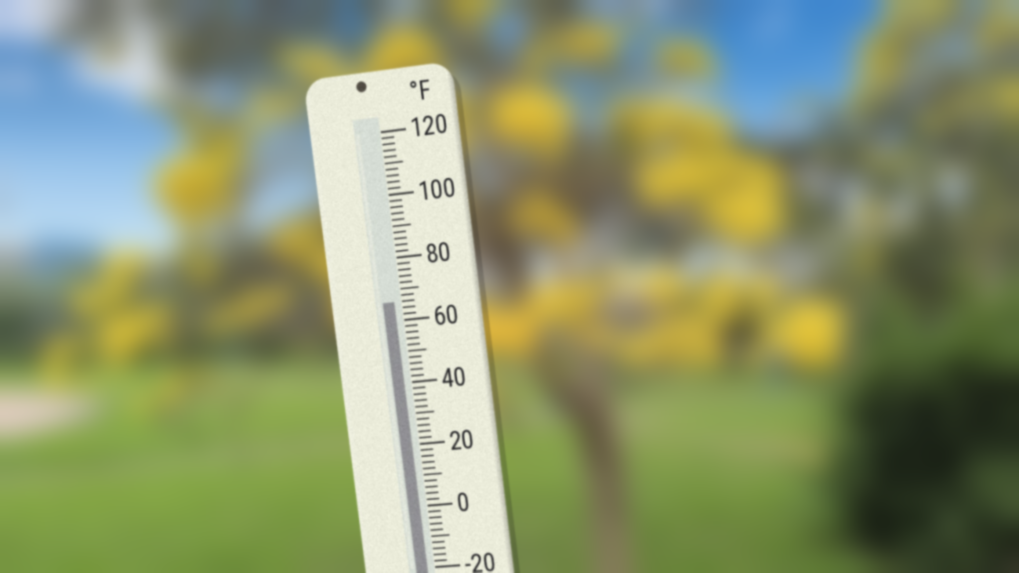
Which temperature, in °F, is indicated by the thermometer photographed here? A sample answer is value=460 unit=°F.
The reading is value=66 unit=°F
